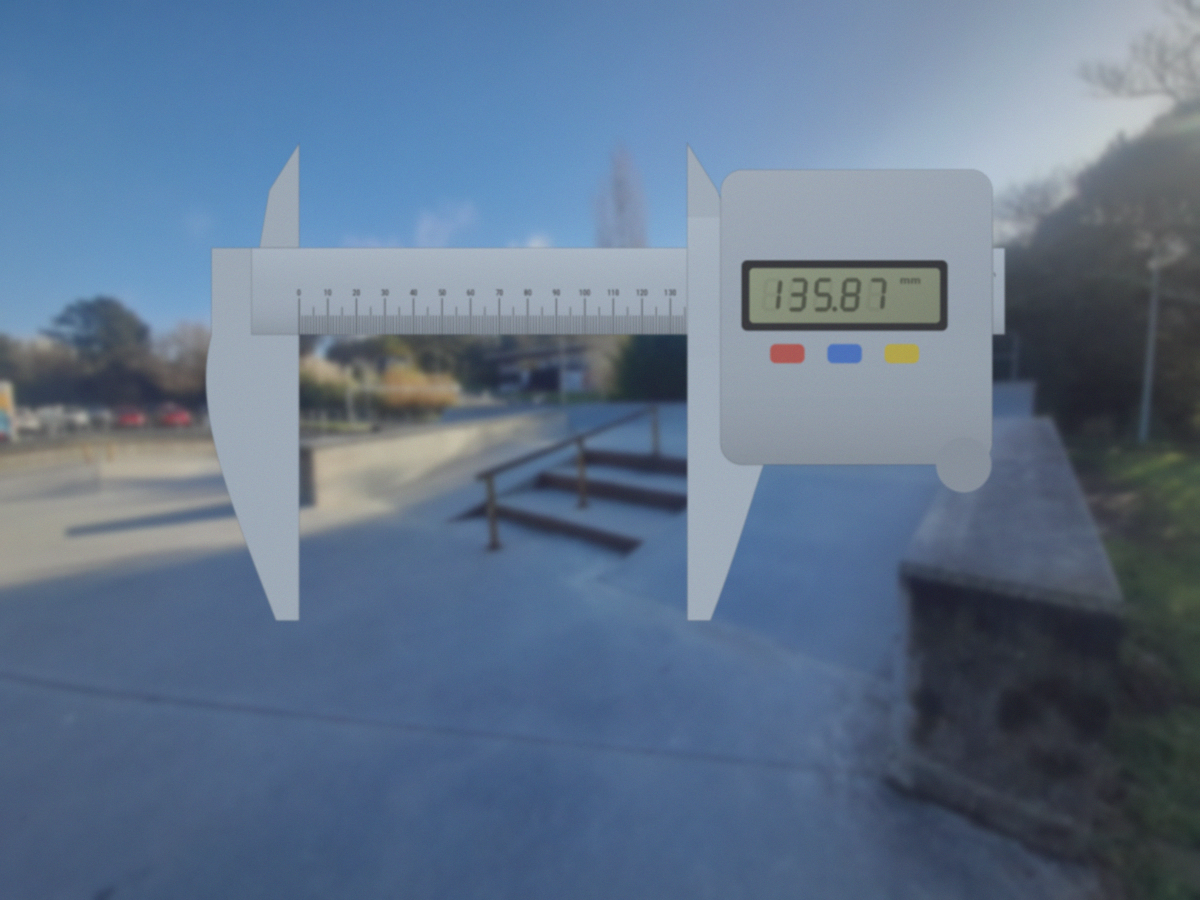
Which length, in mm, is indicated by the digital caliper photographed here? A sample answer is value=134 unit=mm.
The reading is value=135.87 unit=mm
